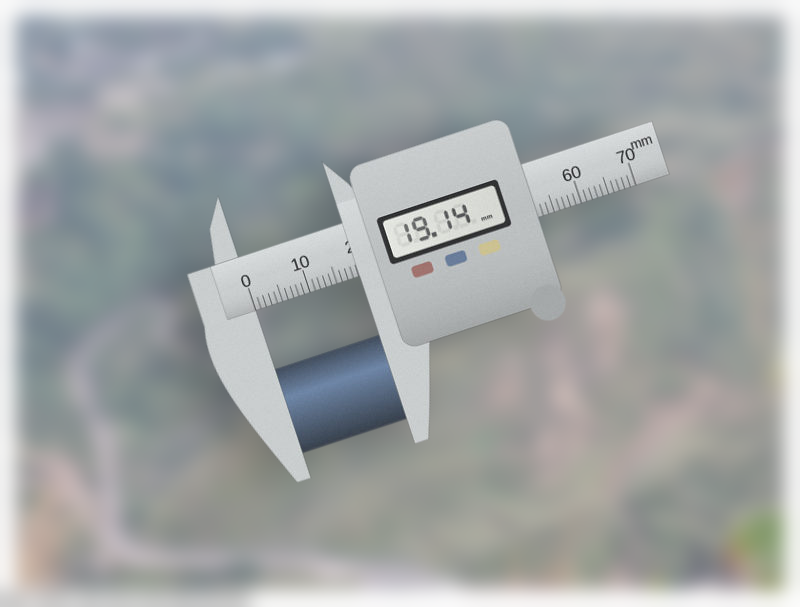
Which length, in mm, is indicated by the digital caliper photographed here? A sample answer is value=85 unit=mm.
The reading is value=19.14 unit=mm
